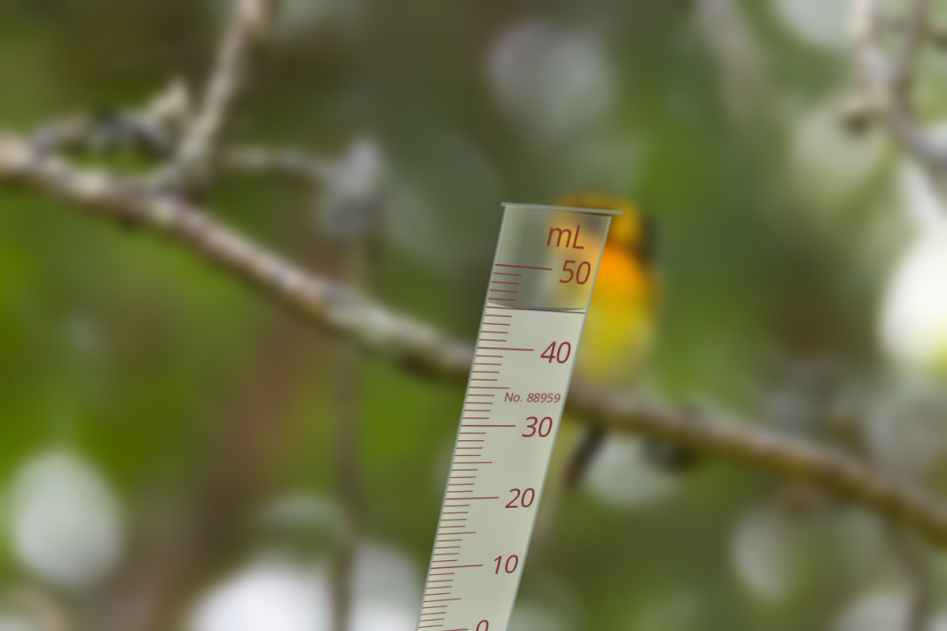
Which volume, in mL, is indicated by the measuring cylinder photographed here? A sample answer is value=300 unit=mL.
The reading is value=45 unit=mL
